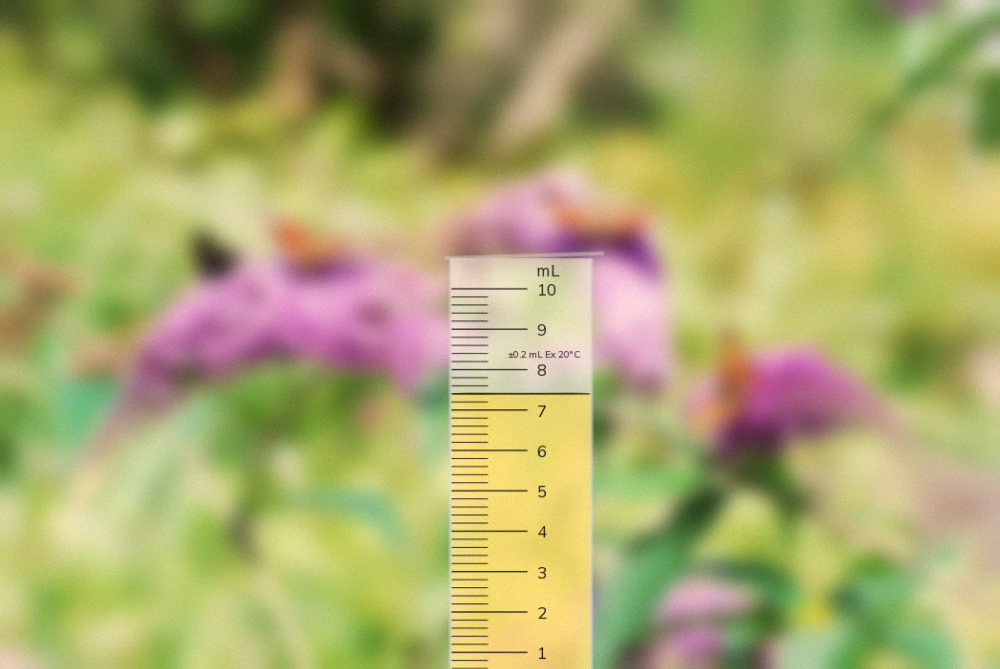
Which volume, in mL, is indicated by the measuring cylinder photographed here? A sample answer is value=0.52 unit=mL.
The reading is value=7.4 unit=mL
